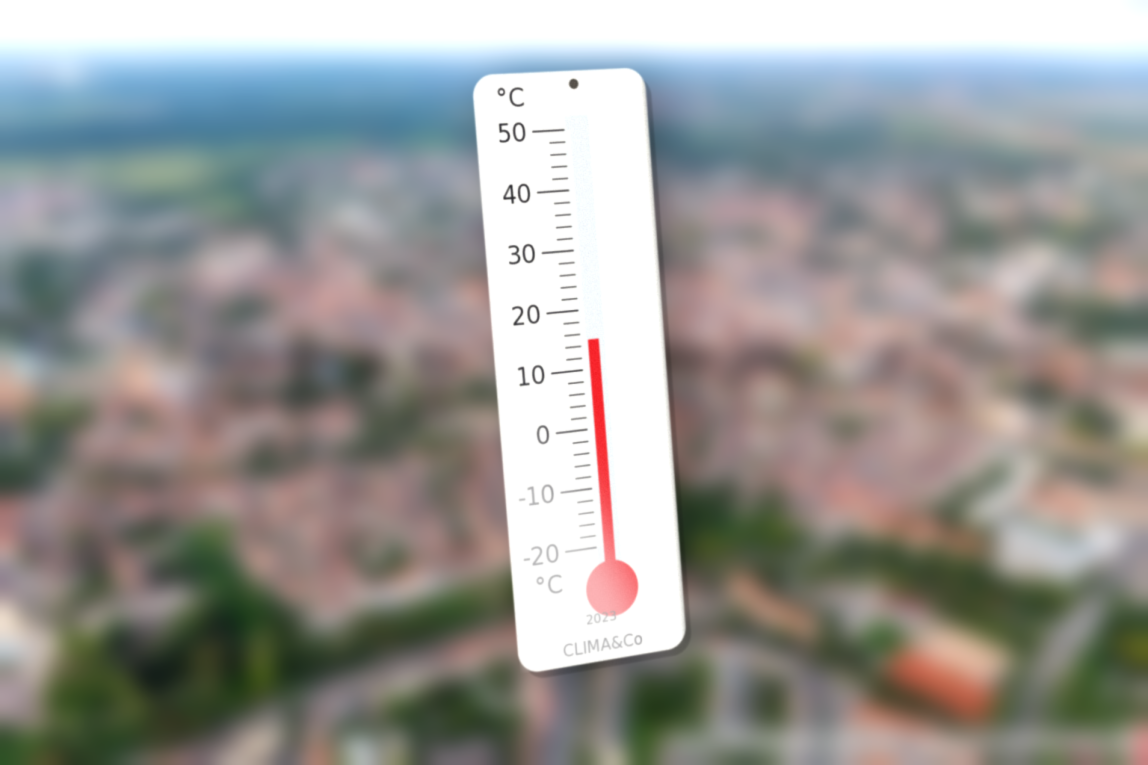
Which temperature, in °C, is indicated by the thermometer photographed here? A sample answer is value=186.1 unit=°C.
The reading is value=15 unit=°C
